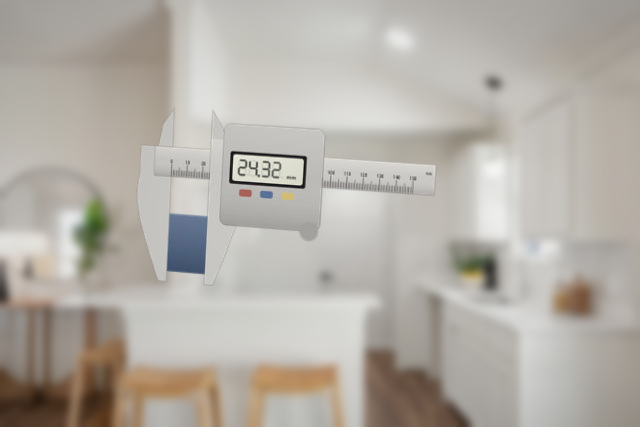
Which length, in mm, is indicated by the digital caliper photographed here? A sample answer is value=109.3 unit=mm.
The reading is value=24.32 unit=mm
